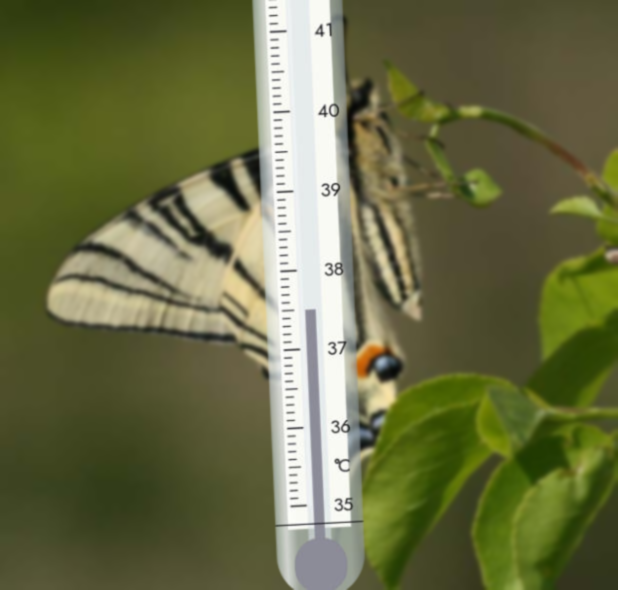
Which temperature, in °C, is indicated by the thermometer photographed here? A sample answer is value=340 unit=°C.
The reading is value=37.5 unit=°C
